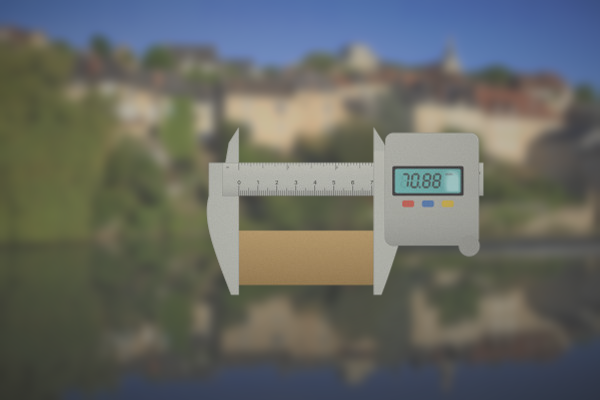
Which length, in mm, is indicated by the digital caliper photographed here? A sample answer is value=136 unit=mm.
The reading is value=70.88 unit=mm
